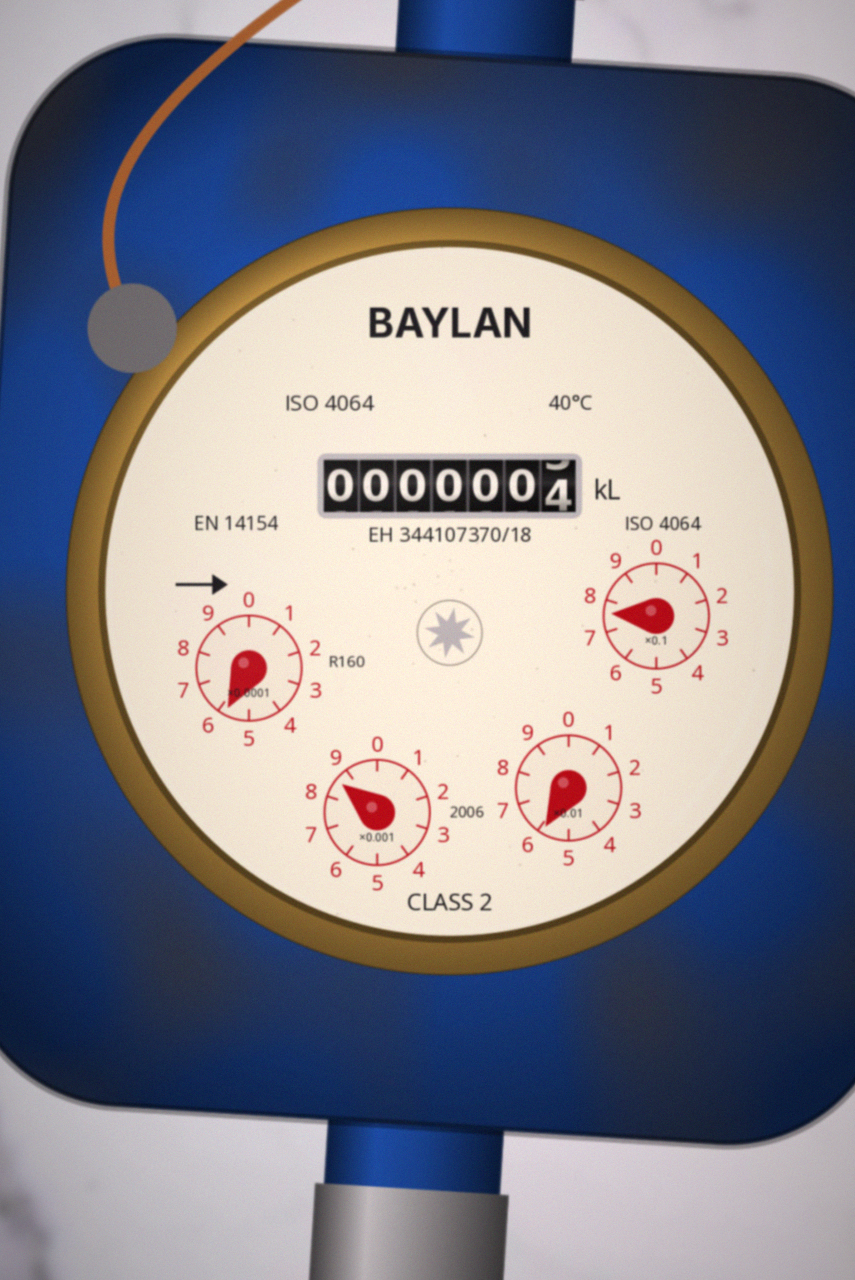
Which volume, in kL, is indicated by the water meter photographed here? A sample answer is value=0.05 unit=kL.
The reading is value=3.7585 unit=kL
